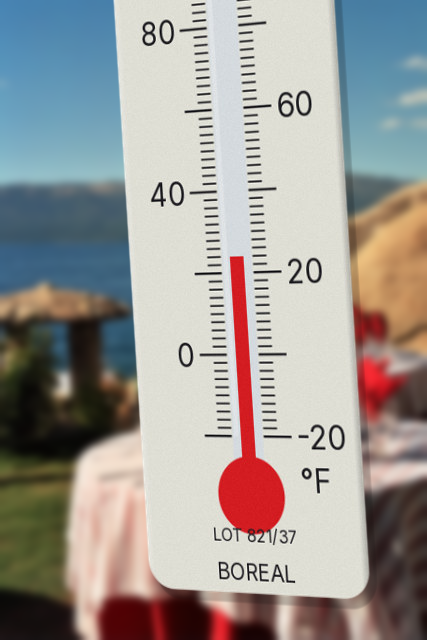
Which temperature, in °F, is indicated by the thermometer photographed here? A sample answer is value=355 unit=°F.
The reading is value=24 unit=°F
